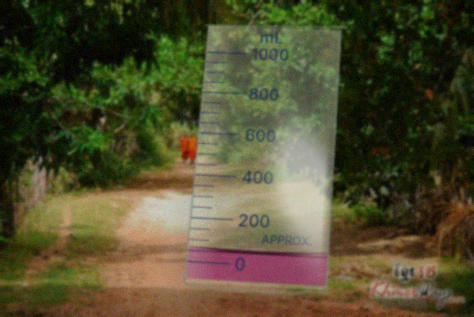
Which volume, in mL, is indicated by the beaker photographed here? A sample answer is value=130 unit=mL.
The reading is value=50 unit=mL
